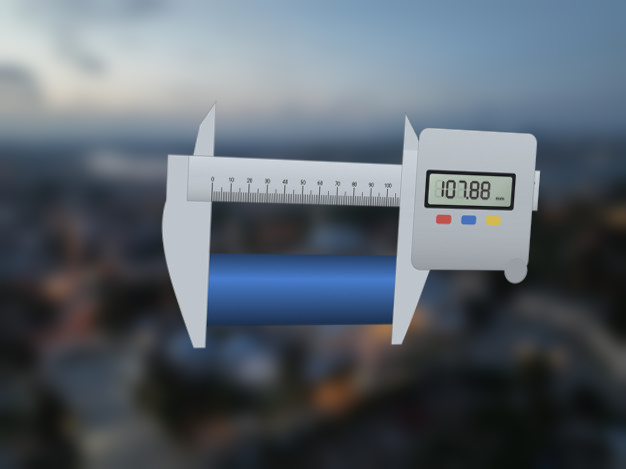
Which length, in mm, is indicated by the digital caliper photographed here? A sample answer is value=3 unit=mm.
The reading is value=107.88 unit=mm
